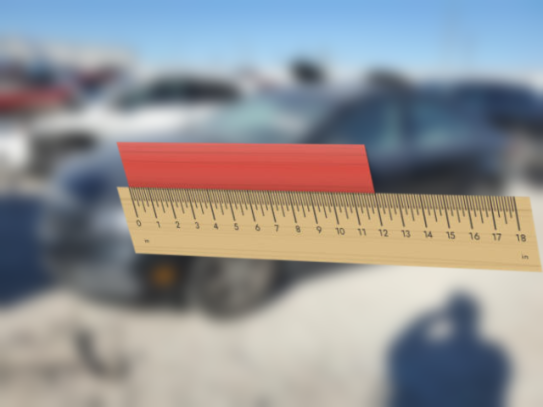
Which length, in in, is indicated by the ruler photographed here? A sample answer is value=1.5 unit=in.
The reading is value=12 unit=in
